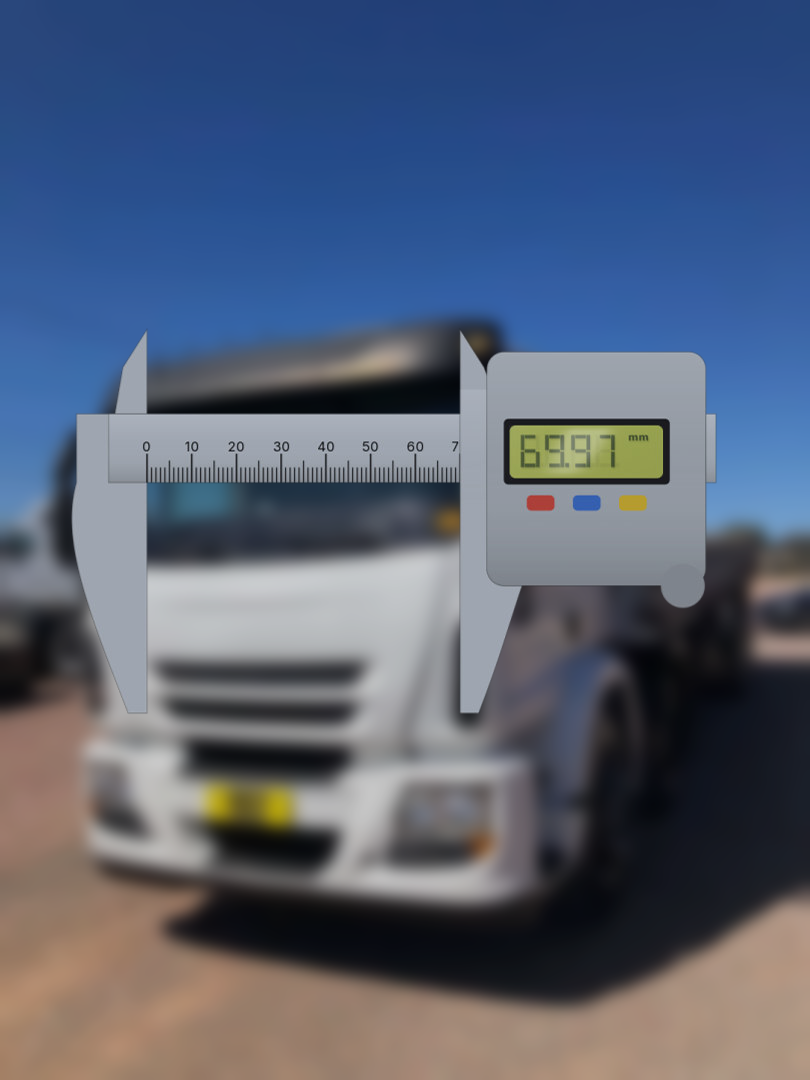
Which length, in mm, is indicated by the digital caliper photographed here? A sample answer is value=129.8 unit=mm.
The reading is value=69.97 unit=mm
